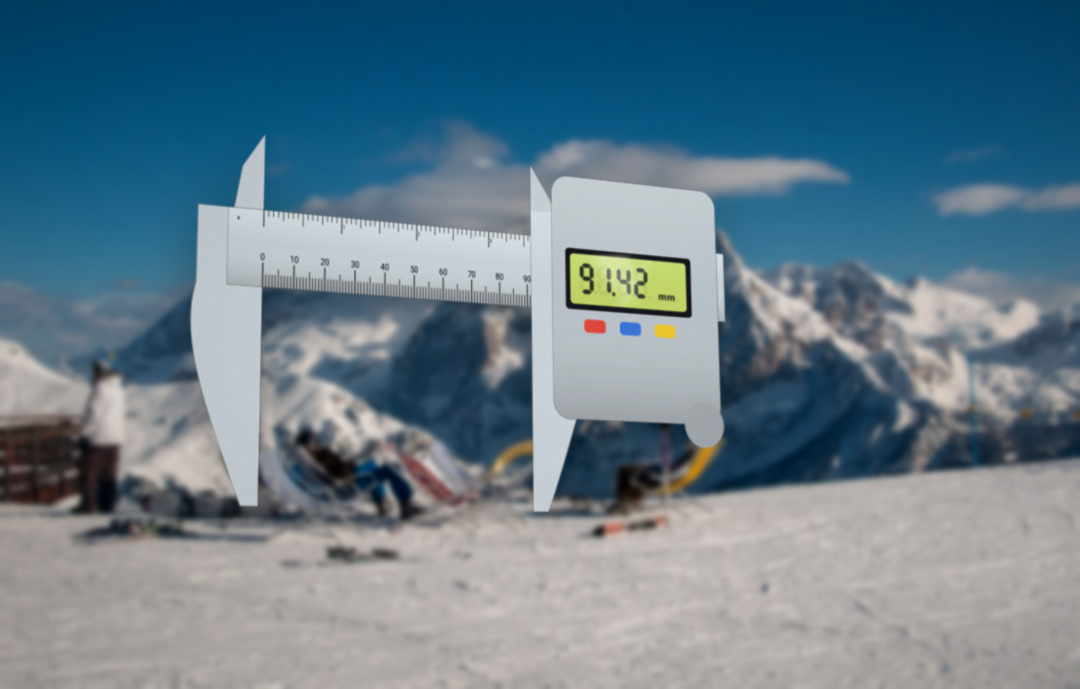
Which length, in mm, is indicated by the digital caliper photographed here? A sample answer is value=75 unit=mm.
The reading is value=91.42 unit=mm
